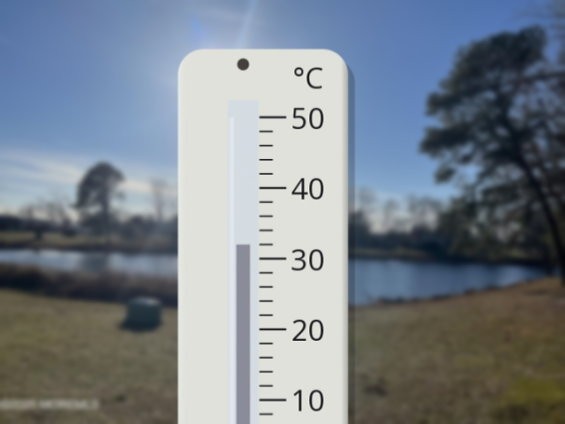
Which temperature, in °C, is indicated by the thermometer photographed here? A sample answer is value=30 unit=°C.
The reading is value=32 unit=°C
